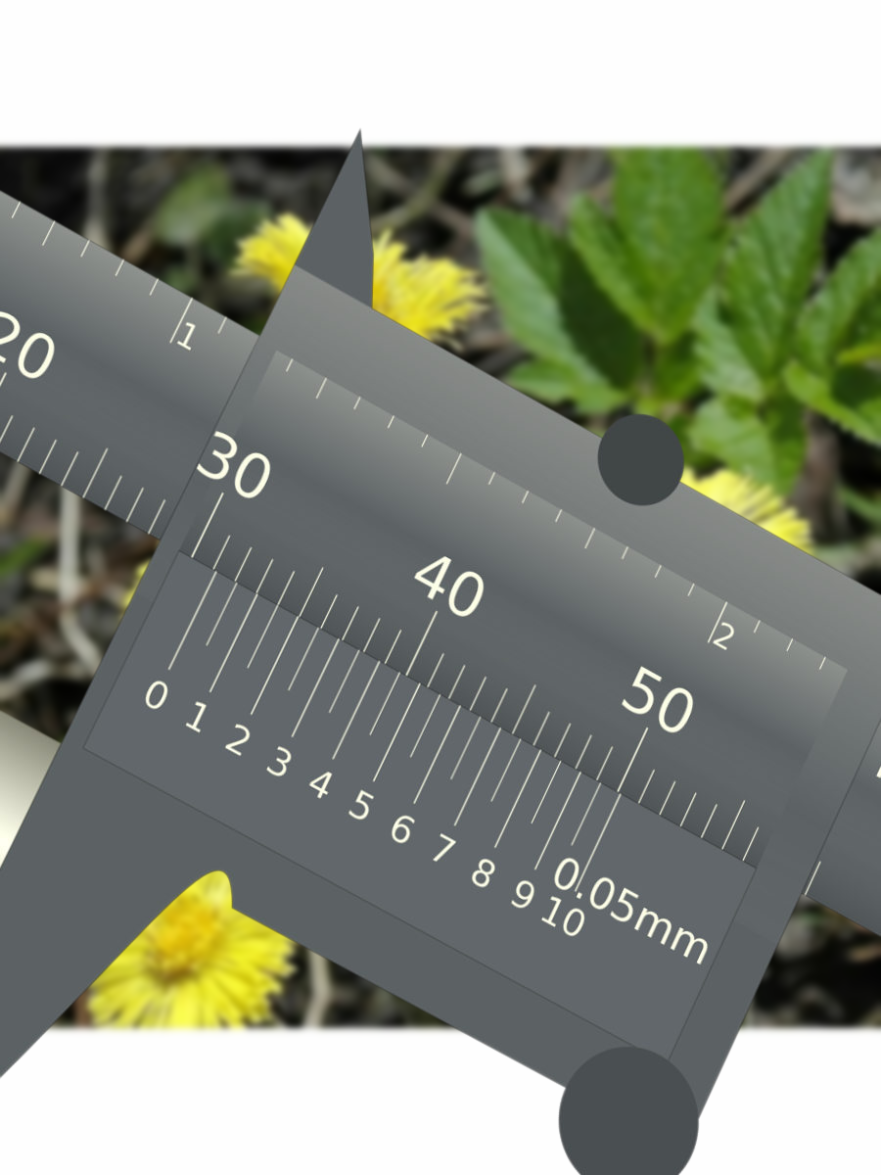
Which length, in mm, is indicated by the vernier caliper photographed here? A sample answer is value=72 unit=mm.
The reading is value=31.15 unit=mm
